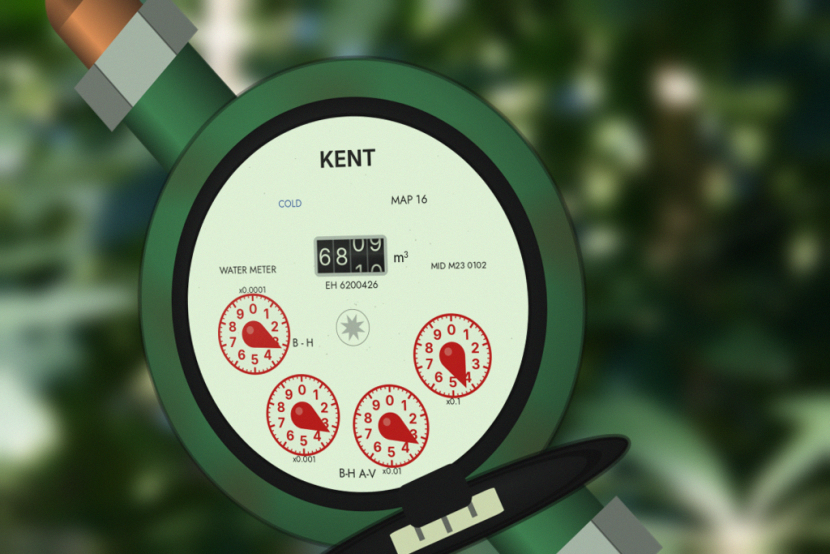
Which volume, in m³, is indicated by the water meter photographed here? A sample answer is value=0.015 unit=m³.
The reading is value=6809.4333 unit=m³
